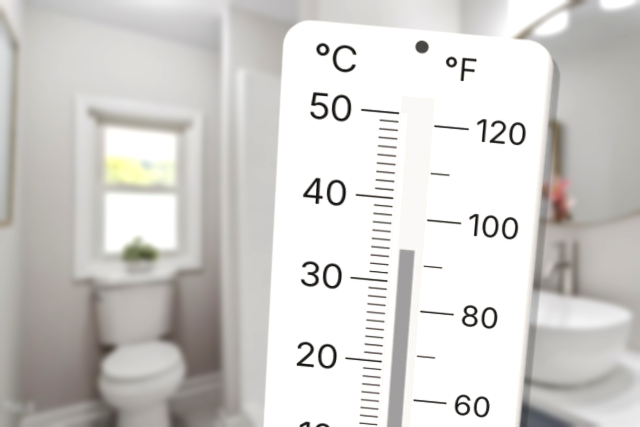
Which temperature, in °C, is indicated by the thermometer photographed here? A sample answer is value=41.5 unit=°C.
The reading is value=34 unit=°C
